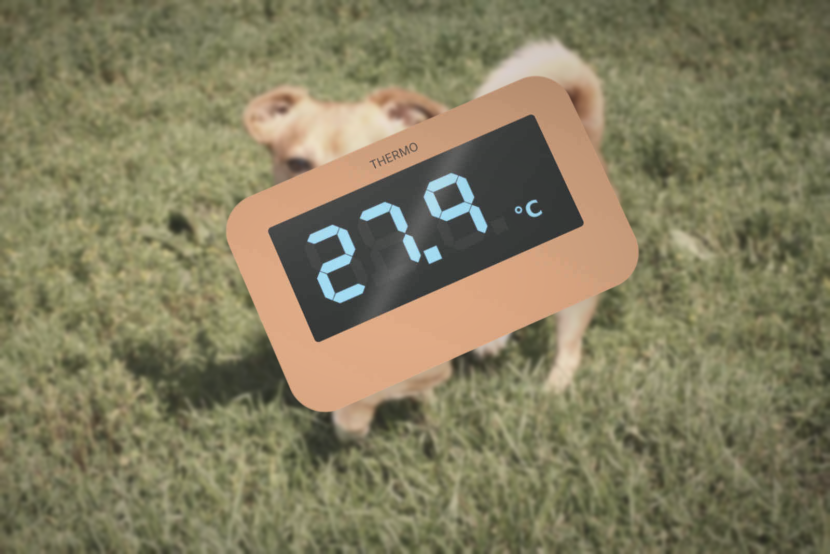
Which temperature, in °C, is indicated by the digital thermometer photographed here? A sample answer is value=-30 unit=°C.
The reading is value=27.9 unit=°C
